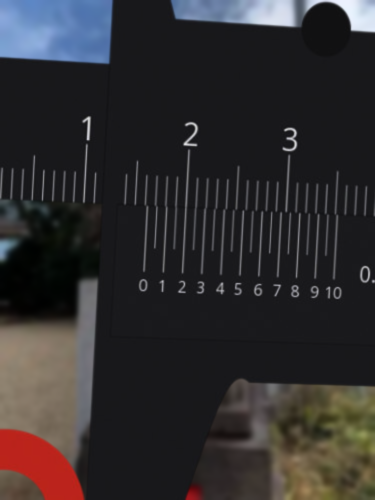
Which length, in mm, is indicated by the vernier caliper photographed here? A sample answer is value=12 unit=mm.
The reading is value=16.2 unit=mm
